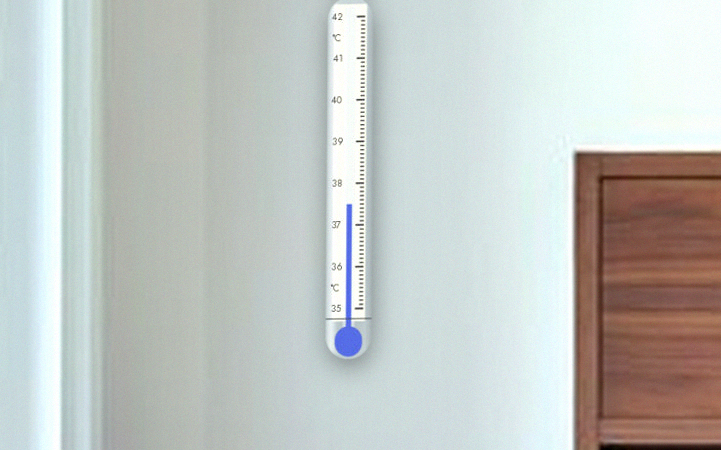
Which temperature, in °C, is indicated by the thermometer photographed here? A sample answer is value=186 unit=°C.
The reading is value=37.5 unit=°C
